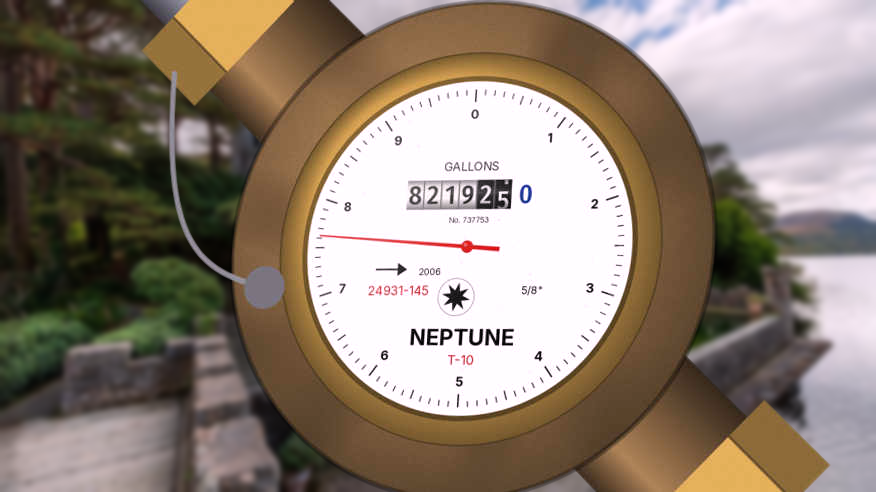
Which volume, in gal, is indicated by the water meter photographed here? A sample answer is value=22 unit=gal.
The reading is value=8219247.6 unit=gal
